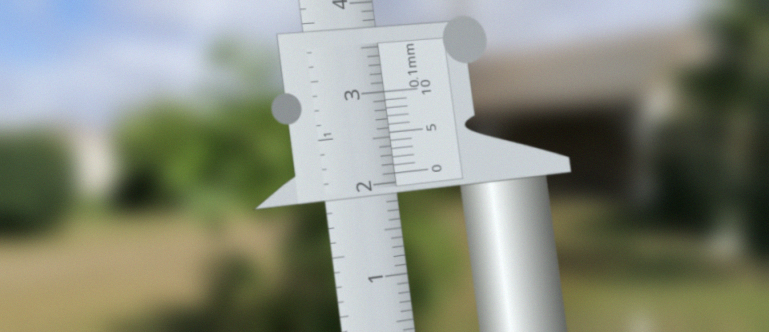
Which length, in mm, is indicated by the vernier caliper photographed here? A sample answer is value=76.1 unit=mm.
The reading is value=21.0 unit=mm
